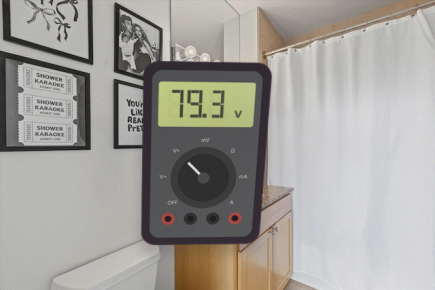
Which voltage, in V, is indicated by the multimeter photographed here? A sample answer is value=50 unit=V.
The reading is value=79.3 unit=V
